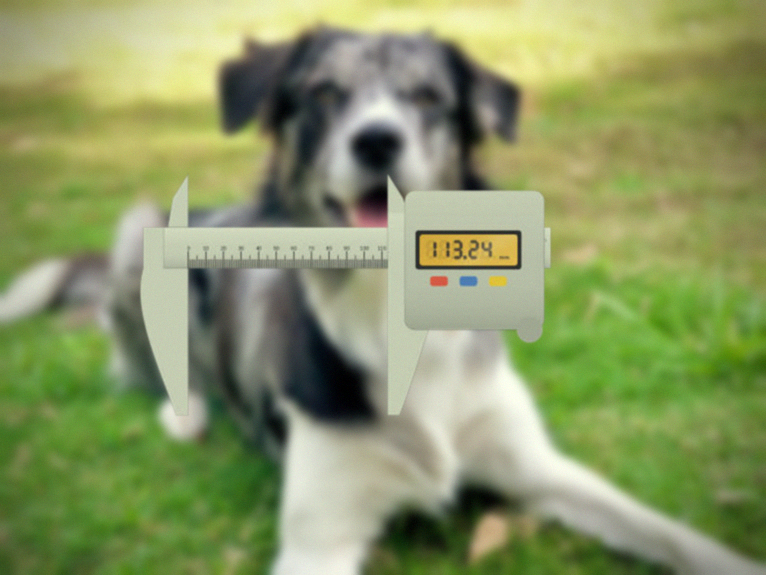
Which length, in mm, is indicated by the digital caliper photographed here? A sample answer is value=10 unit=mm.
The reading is value=113.24 unit=mm
